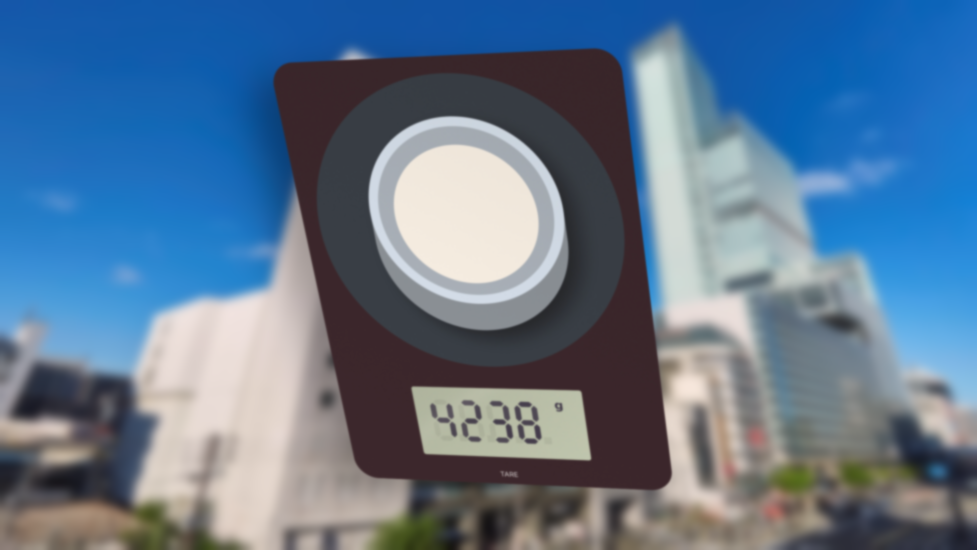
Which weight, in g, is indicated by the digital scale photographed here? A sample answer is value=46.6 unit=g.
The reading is value=4238 unit=g
